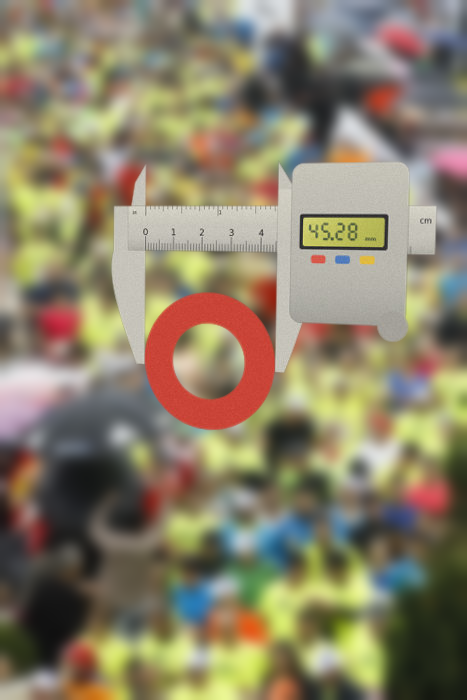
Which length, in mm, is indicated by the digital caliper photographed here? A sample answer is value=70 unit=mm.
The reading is value=45.28 unit=mm
